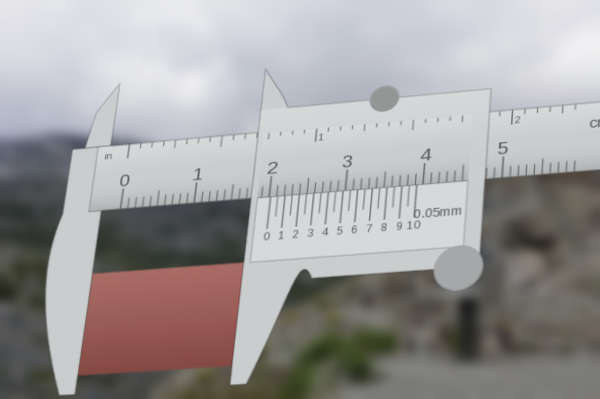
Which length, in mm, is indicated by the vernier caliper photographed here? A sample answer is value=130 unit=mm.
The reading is value=20.2 unit=mm
